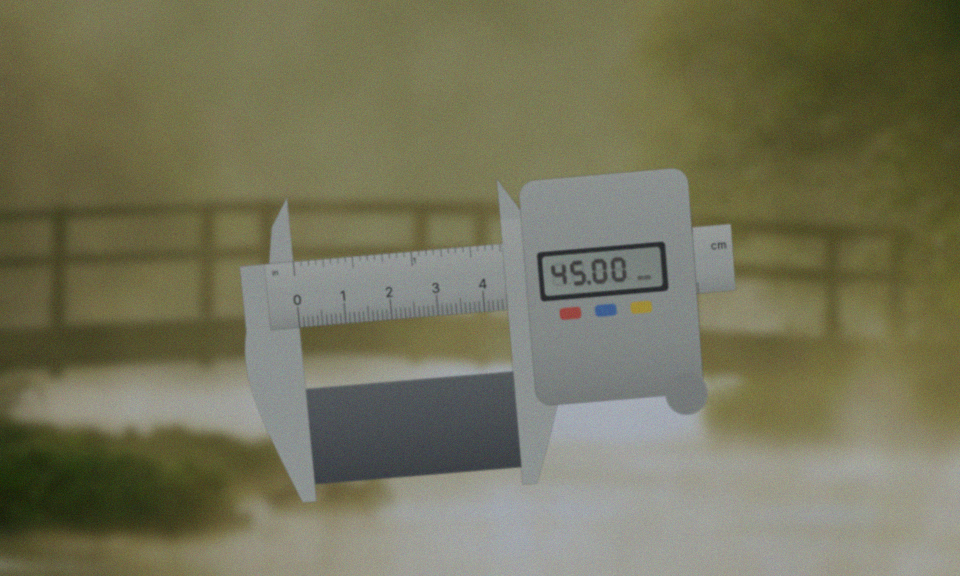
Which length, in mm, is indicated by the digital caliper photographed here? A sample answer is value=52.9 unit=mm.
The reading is value=45.00 unit=mm
